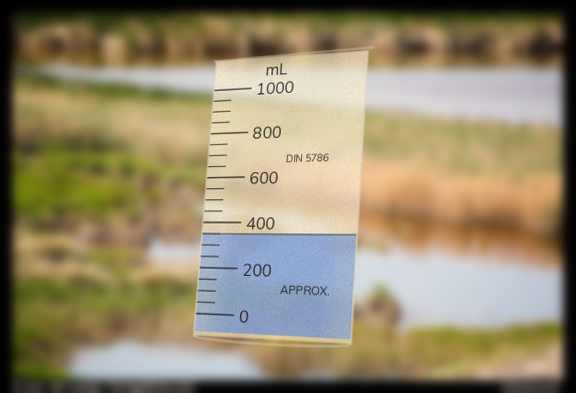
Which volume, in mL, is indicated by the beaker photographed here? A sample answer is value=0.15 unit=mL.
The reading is value=350 unit=mL
